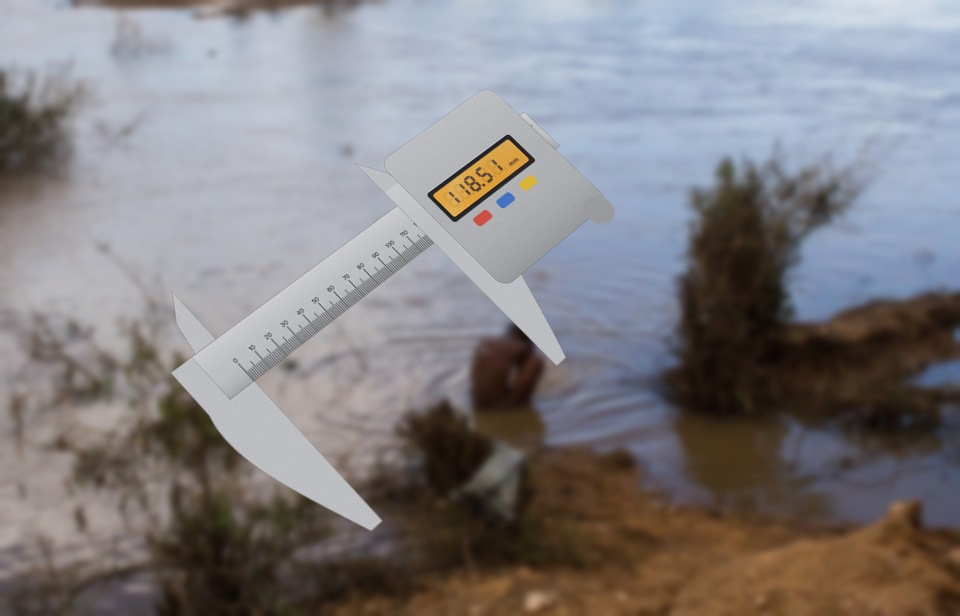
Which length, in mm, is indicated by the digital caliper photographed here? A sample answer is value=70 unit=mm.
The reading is value=118.51 unit=mm
